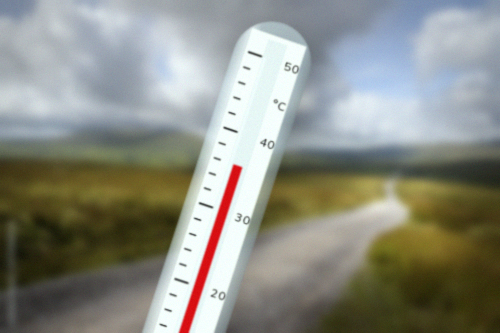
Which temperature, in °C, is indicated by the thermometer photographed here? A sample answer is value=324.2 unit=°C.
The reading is value=36 unit=°C
